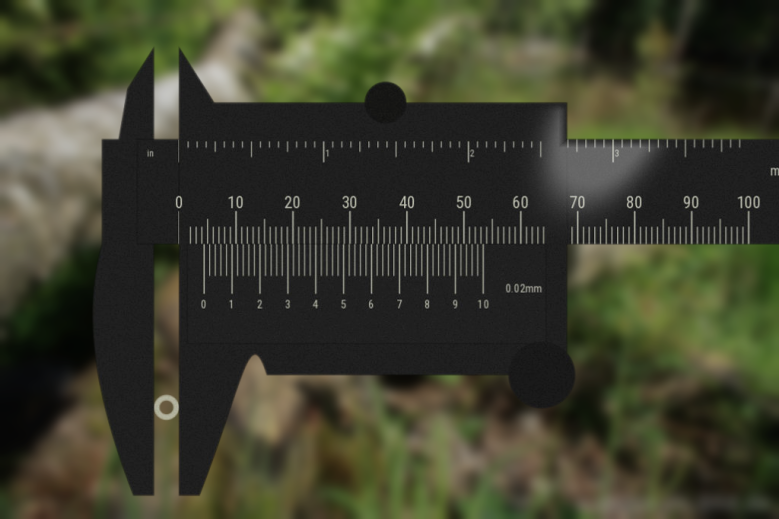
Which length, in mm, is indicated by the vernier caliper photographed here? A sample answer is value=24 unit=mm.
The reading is value=4.4 unit=mm
